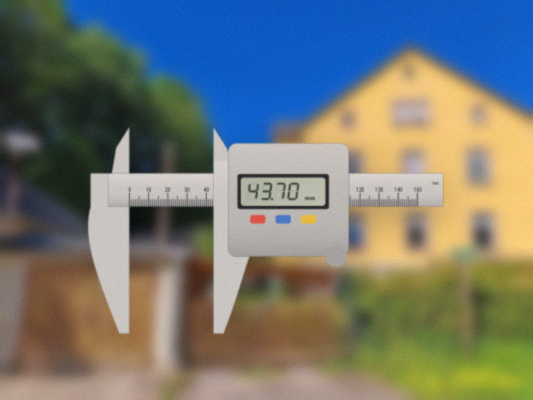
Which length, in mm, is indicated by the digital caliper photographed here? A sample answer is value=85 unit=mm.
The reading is value=43.70 unit=mm
